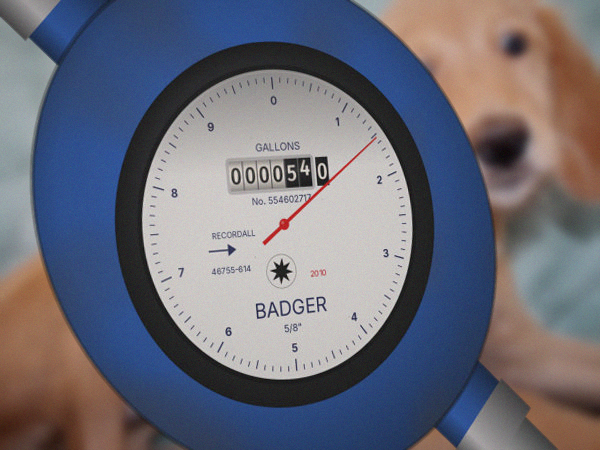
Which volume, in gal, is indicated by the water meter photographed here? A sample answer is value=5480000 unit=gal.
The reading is value=541.5 unit=gal
